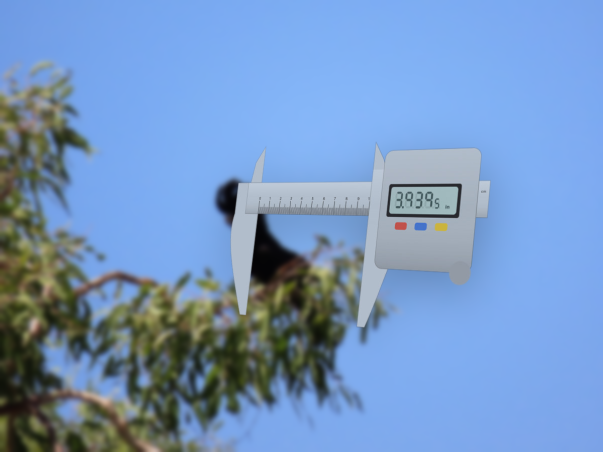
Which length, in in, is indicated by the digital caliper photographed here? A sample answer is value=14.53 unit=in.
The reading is value=3.9395 unit=in
